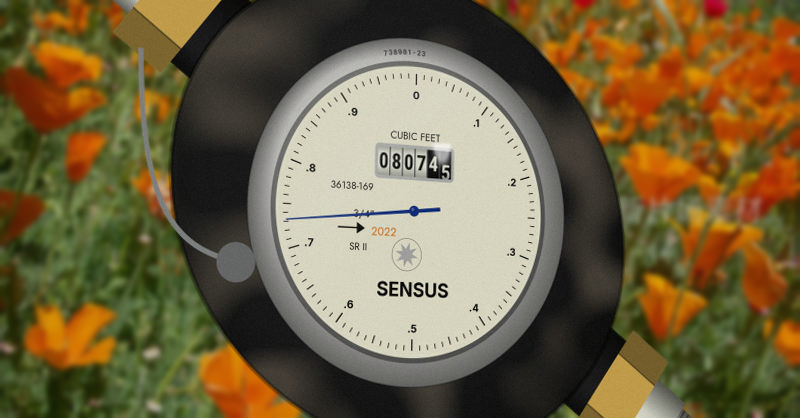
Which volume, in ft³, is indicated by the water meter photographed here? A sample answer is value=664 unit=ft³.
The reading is value=80744.73 unit=ft³
